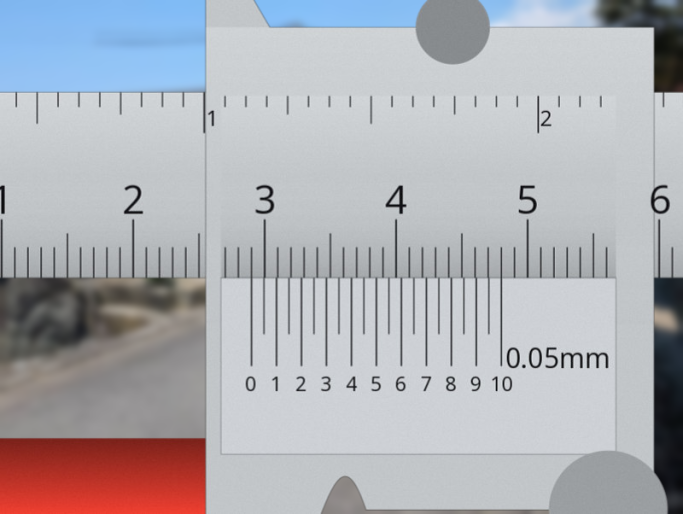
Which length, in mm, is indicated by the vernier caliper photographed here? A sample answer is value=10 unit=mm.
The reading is value=29.0 unit=mm
